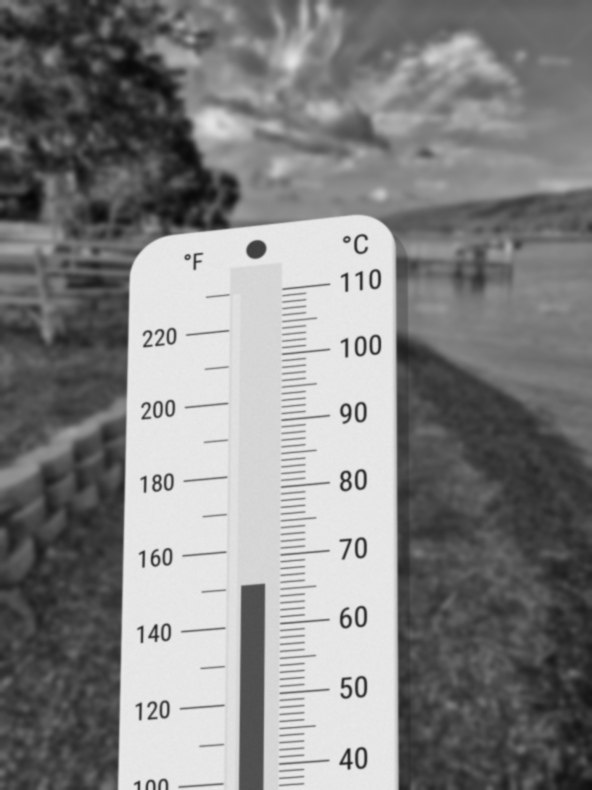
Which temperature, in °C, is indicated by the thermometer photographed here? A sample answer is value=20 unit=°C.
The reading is value=66 unit=°C
